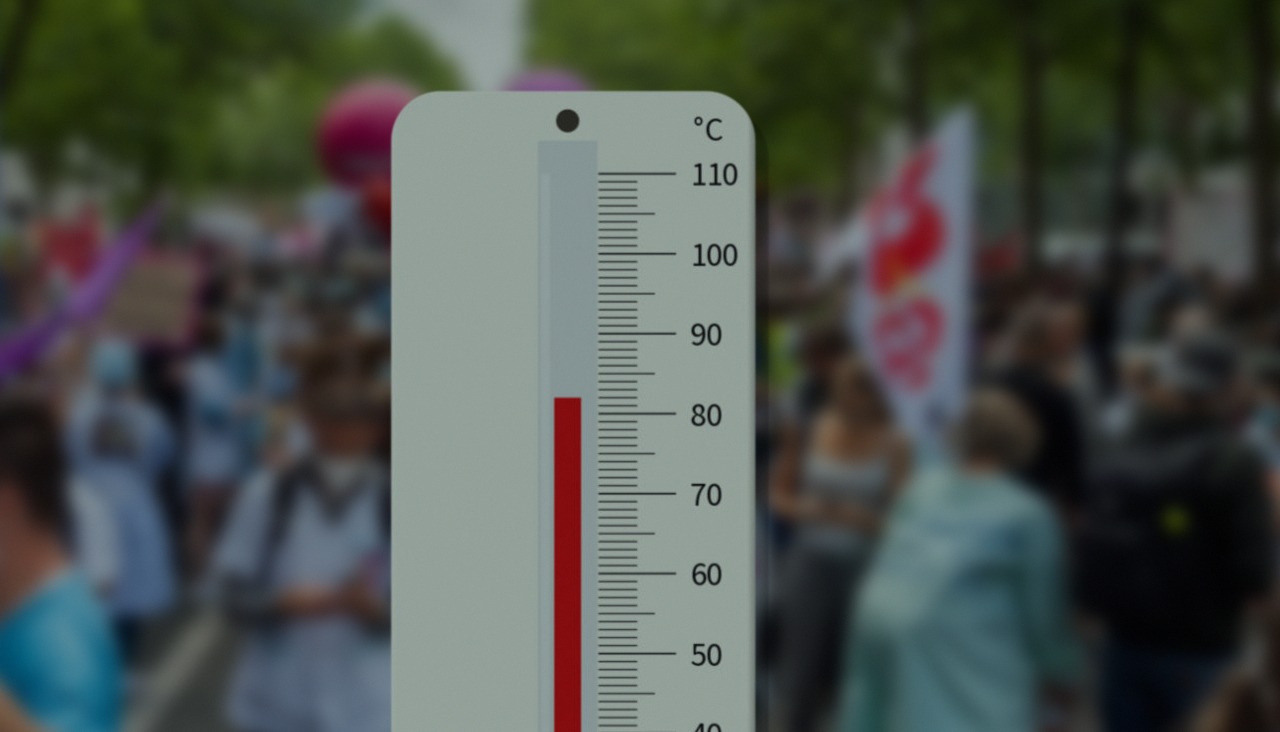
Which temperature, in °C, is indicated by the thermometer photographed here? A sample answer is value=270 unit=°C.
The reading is value=82 unit=°C
